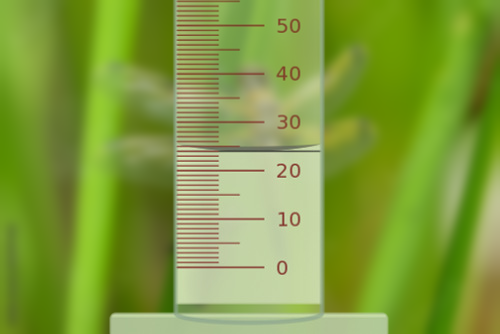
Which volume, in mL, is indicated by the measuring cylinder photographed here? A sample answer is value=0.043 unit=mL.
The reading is value=24 unit=mL
